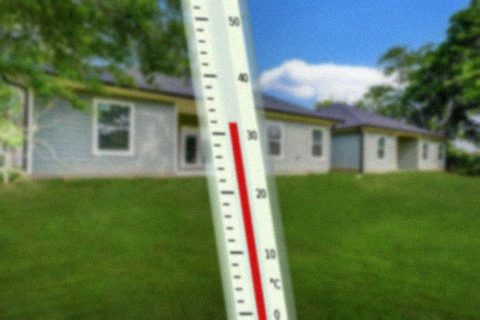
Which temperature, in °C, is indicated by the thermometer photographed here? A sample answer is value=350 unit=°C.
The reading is value=32 unit=°C
